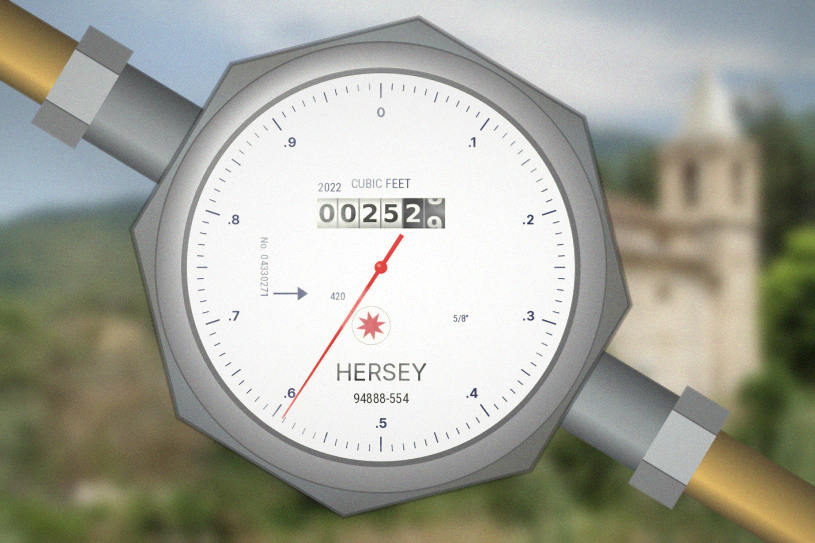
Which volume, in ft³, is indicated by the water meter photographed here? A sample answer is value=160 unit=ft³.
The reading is value=2528.59 unit=ft³
